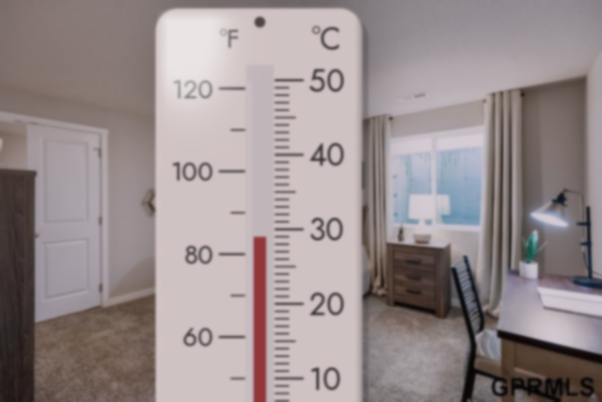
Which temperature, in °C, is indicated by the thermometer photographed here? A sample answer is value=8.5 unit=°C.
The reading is value=29 unit=°C
